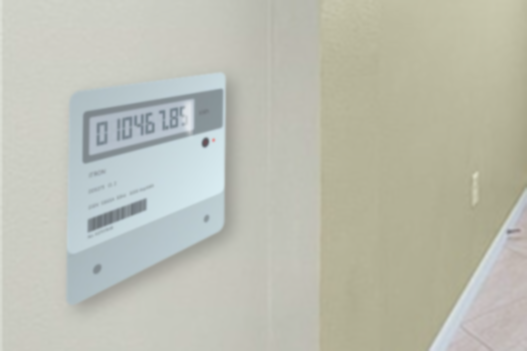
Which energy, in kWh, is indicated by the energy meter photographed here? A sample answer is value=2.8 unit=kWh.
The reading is value=10467.85 unit=kWh
